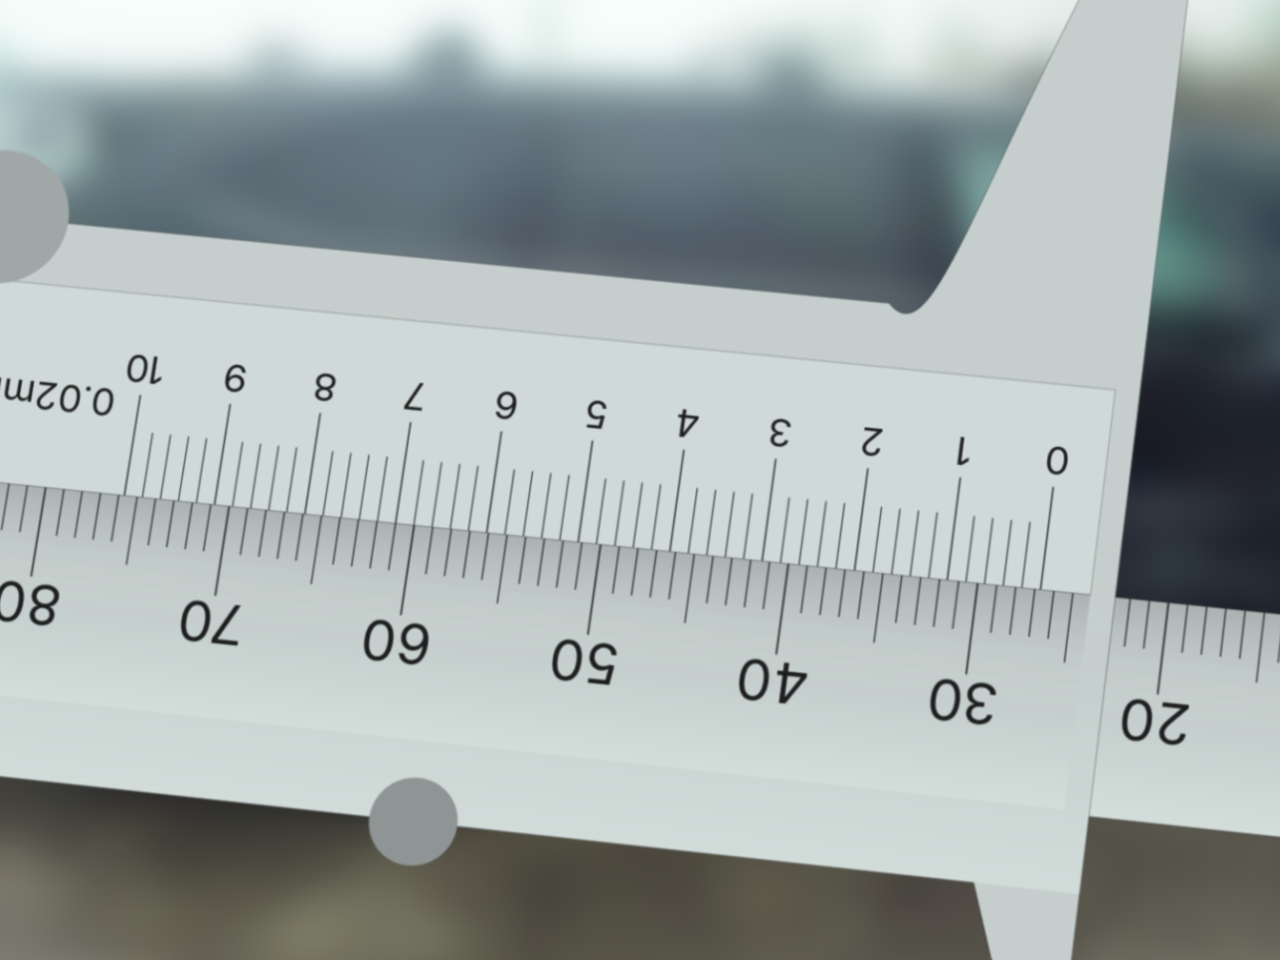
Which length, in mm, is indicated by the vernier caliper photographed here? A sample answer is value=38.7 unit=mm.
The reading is value=26.7 unit=mm
